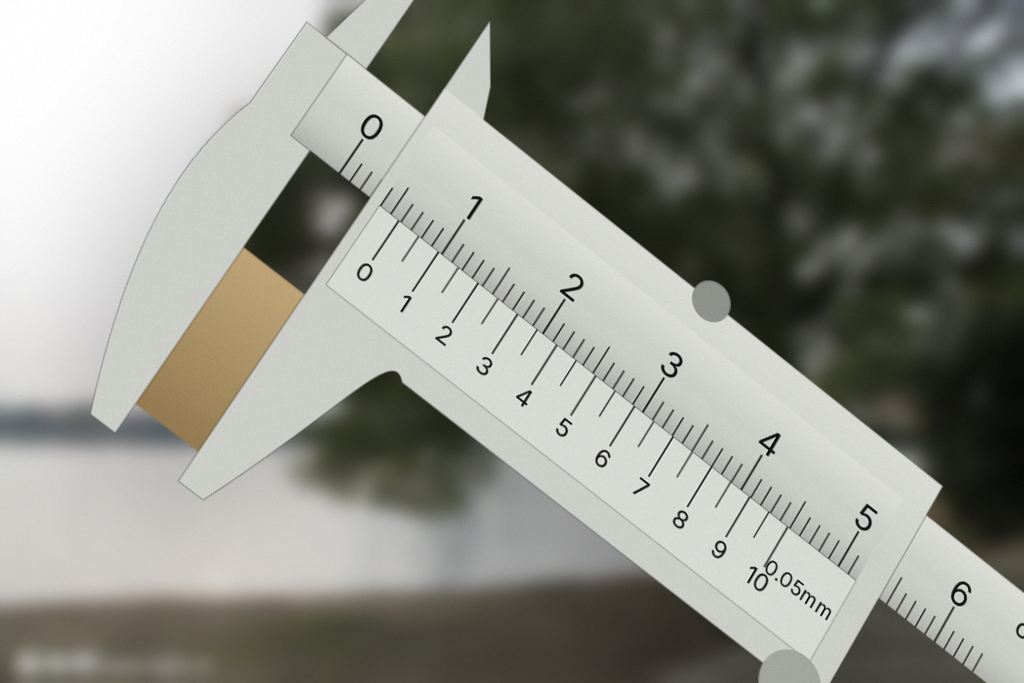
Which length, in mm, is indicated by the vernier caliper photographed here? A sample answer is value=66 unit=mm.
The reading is value=5.8 unit=mm
